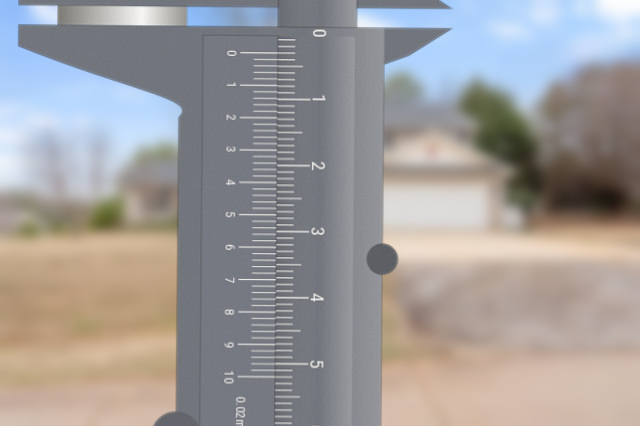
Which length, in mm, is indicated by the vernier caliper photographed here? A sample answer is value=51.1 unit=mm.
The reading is value=3.0 unit=mm
